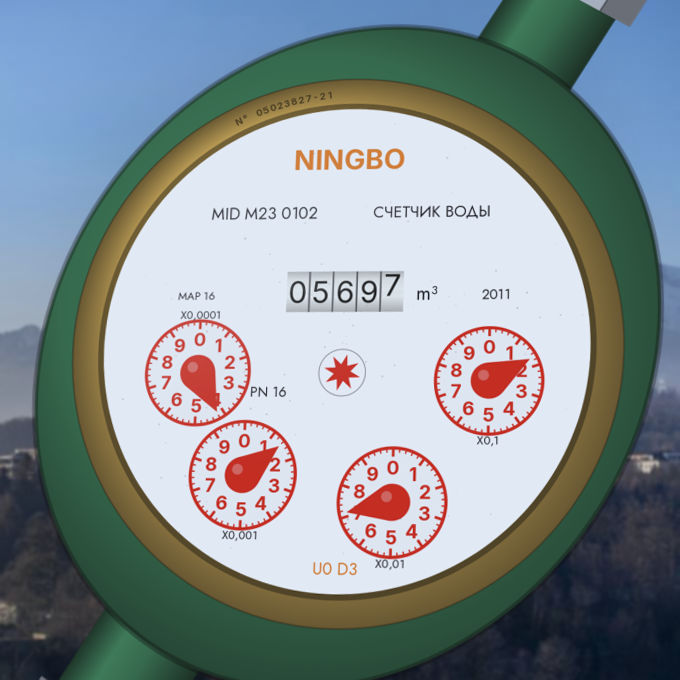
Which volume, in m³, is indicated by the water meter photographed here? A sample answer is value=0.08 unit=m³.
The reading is value=5697.1714 unit=m³
